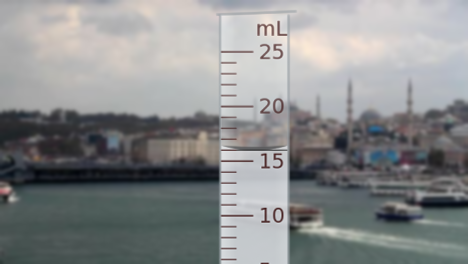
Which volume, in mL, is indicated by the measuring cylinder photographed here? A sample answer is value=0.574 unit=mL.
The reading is value=16 unit=mL
